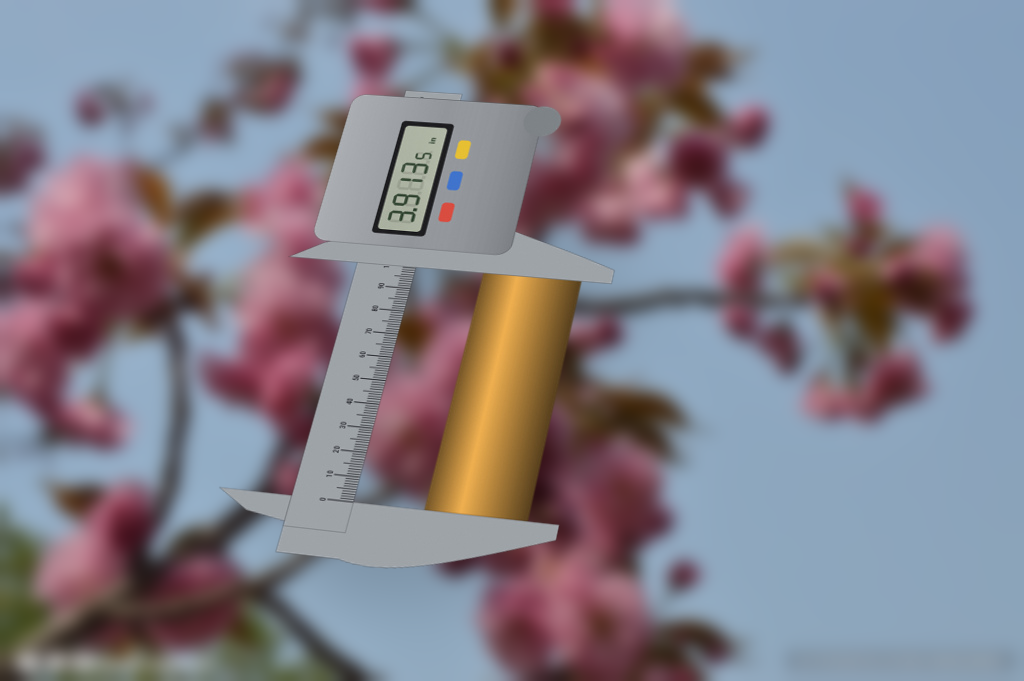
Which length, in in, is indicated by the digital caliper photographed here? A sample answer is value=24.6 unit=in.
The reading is value=3.9135 unit=in
